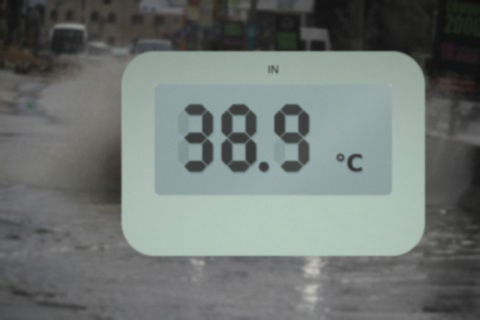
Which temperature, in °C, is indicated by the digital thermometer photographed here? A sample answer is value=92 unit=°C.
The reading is value=38.9 unit=°C
